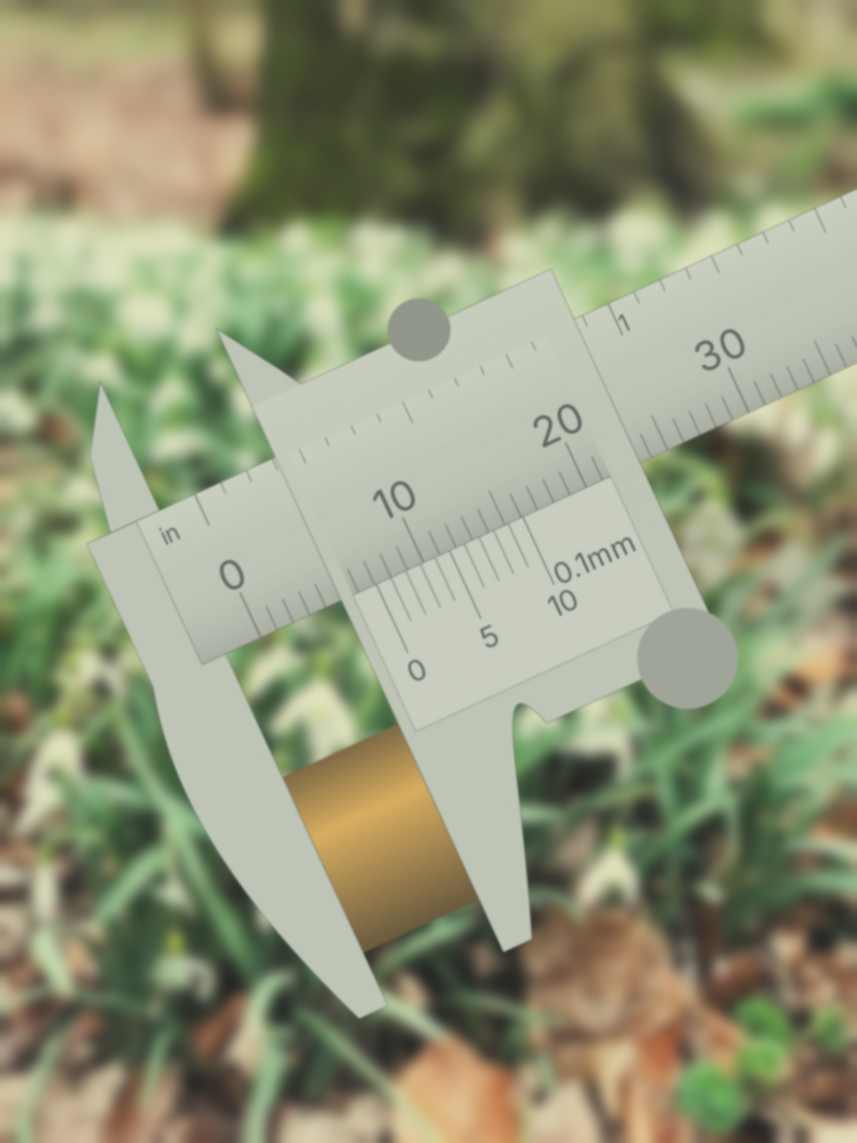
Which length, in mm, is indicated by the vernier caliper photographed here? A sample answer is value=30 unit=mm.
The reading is value=7.1 unit=mm
